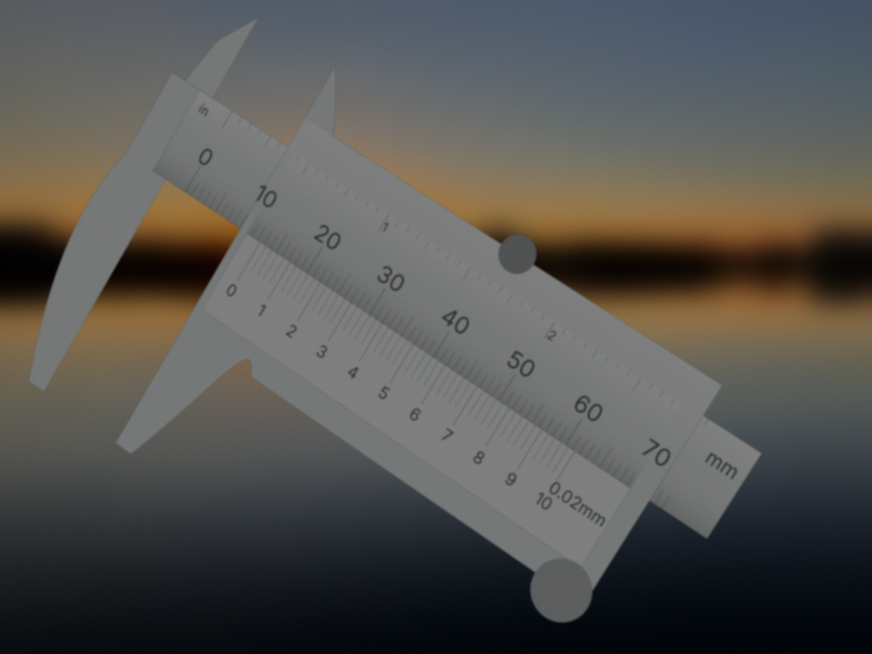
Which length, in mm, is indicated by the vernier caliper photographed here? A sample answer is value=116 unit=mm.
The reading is value=12.4 unit=mm
